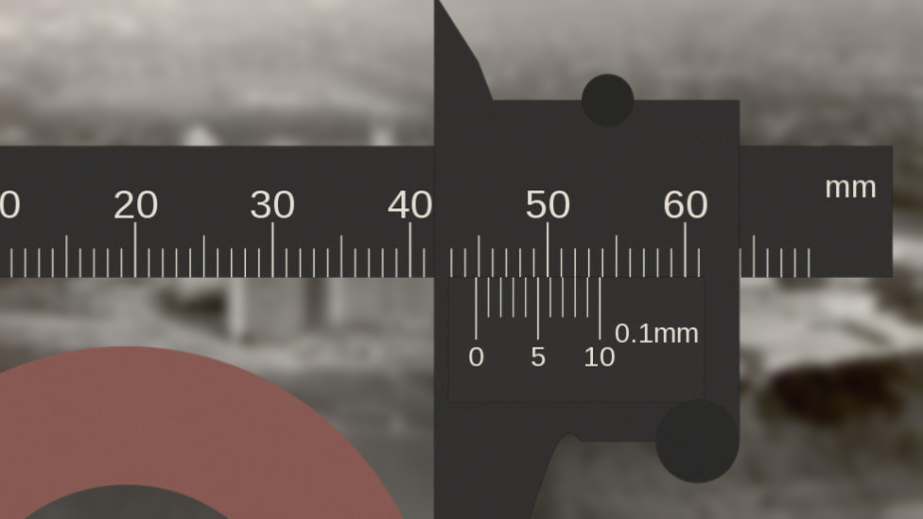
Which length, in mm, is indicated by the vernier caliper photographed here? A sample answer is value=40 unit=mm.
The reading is value=44.8 unit=mm
